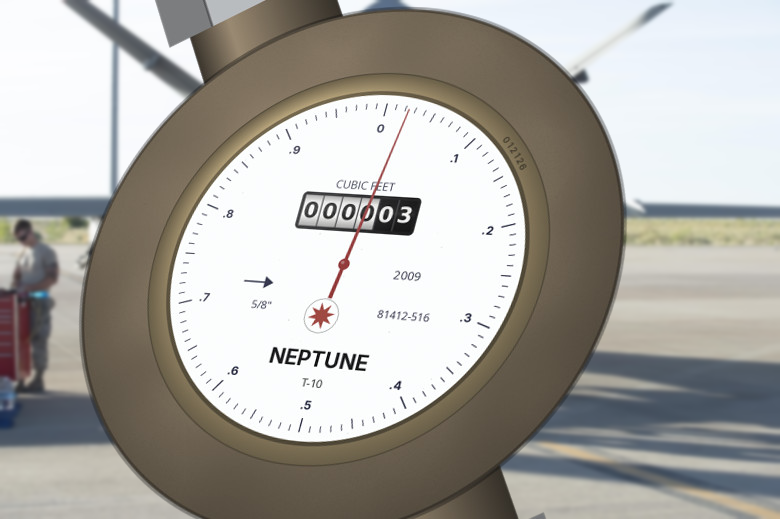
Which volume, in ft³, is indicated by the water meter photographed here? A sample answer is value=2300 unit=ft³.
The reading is value=3.02 unit=ft³
